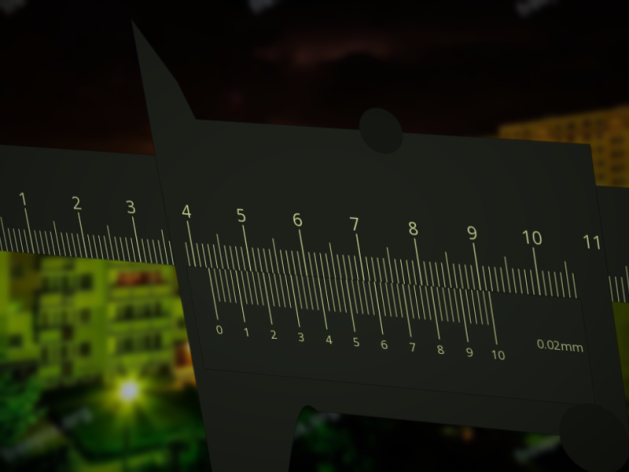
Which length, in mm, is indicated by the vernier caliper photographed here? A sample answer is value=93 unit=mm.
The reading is value=42.4 unit=mm
